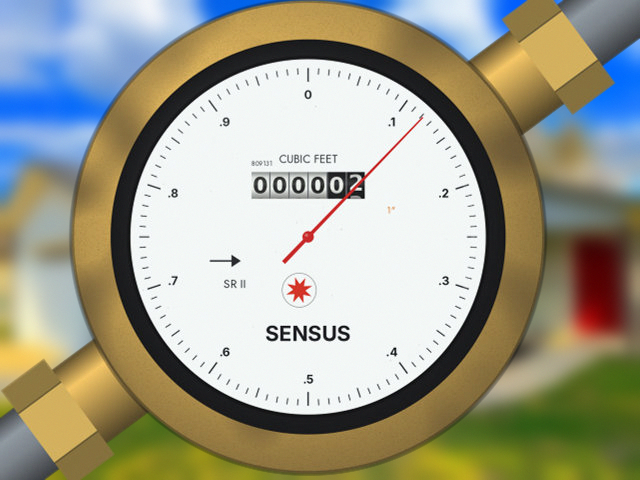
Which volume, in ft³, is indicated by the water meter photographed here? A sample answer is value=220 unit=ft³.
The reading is value=2.12 unit=ft³
